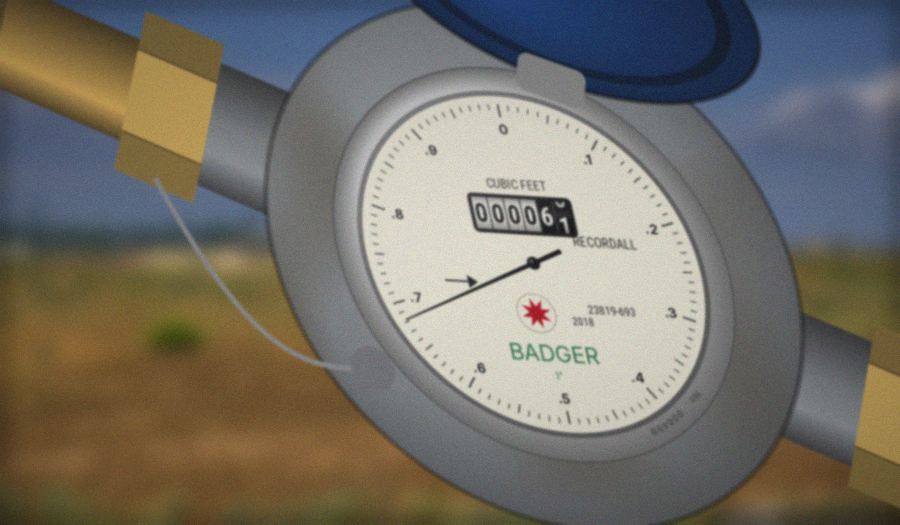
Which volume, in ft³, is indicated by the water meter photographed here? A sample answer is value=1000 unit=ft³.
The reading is value=60.68 unit=ft³
